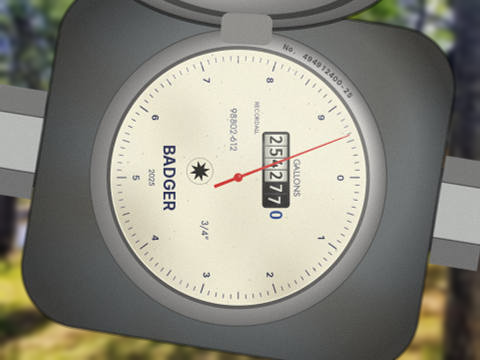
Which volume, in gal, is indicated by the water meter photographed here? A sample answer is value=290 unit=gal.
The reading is value=2542769.4 unit=gal
